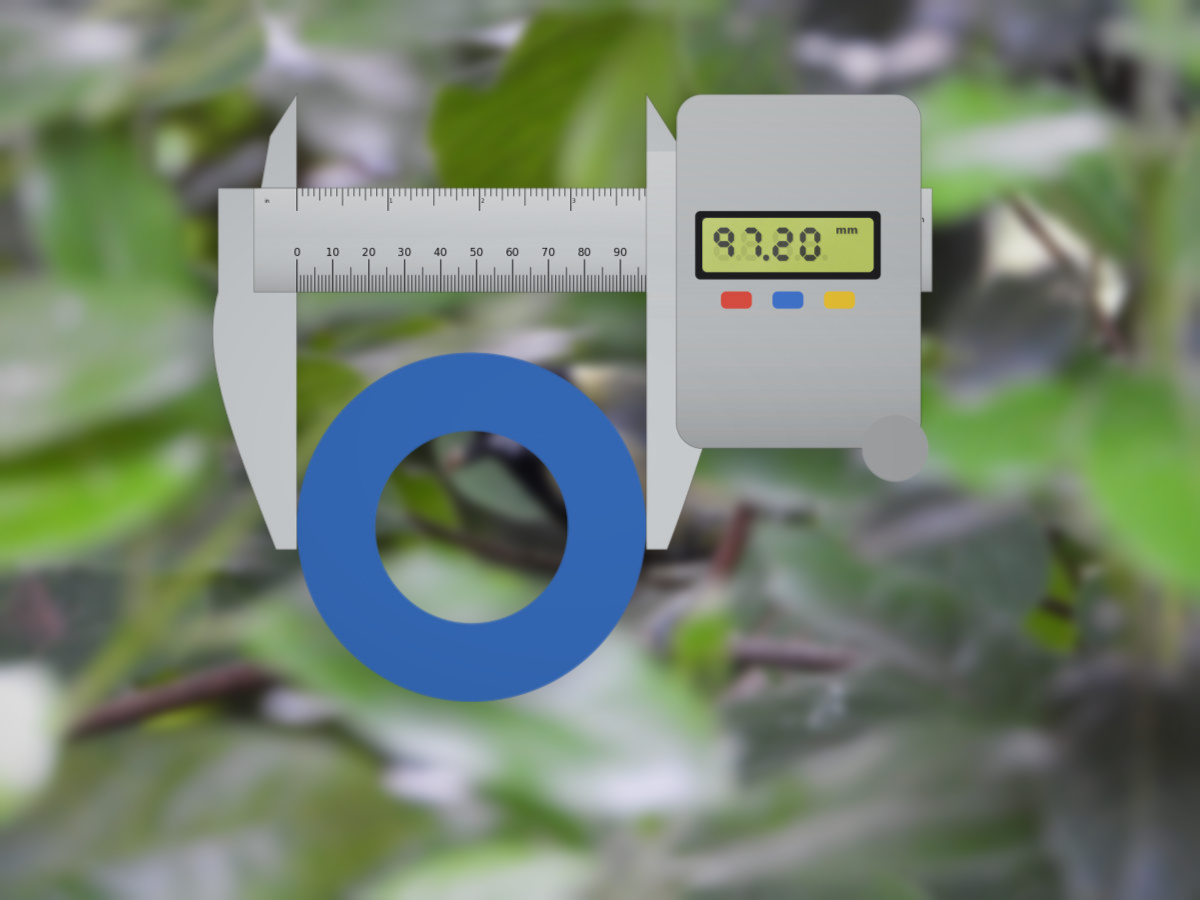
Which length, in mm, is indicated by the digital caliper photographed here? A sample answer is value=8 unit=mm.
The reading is value=97.20 unit=mm
